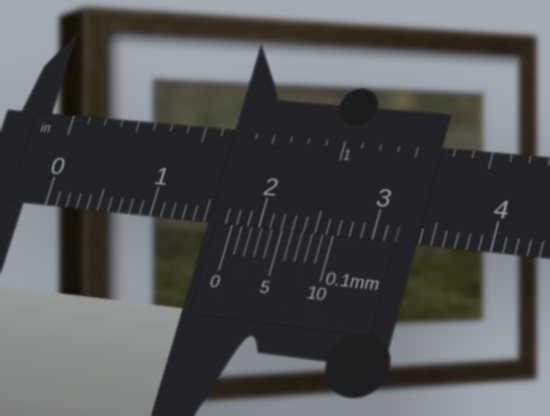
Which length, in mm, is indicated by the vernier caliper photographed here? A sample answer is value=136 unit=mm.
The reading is value=17.6 unit=mm
